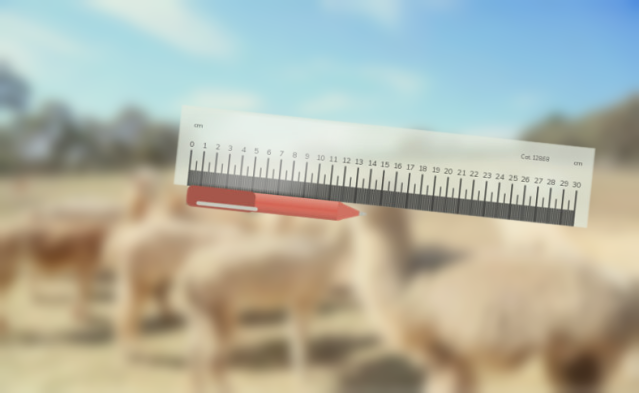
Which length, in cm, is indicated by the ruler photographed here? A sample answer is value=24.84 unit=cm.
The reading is value=14 unit=cm
